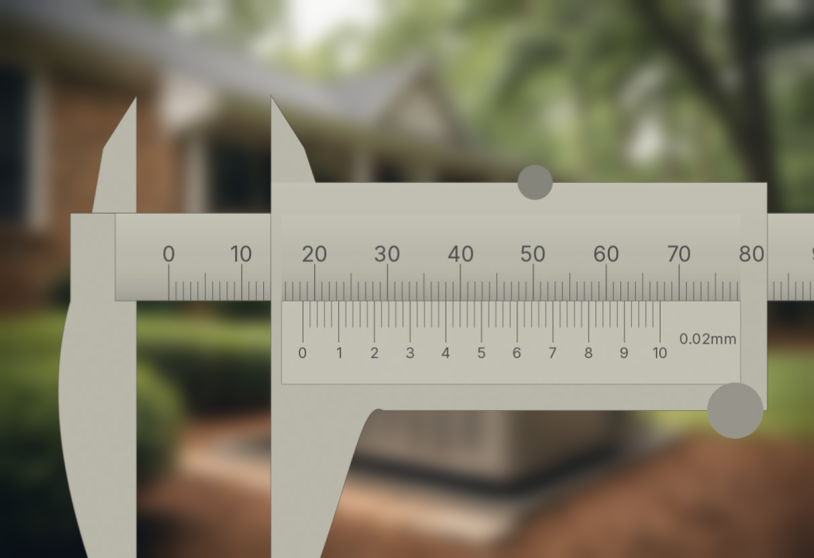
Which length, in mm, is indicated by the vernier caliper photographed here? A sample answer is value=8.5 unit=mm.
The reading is value=18.4 unit=mm
